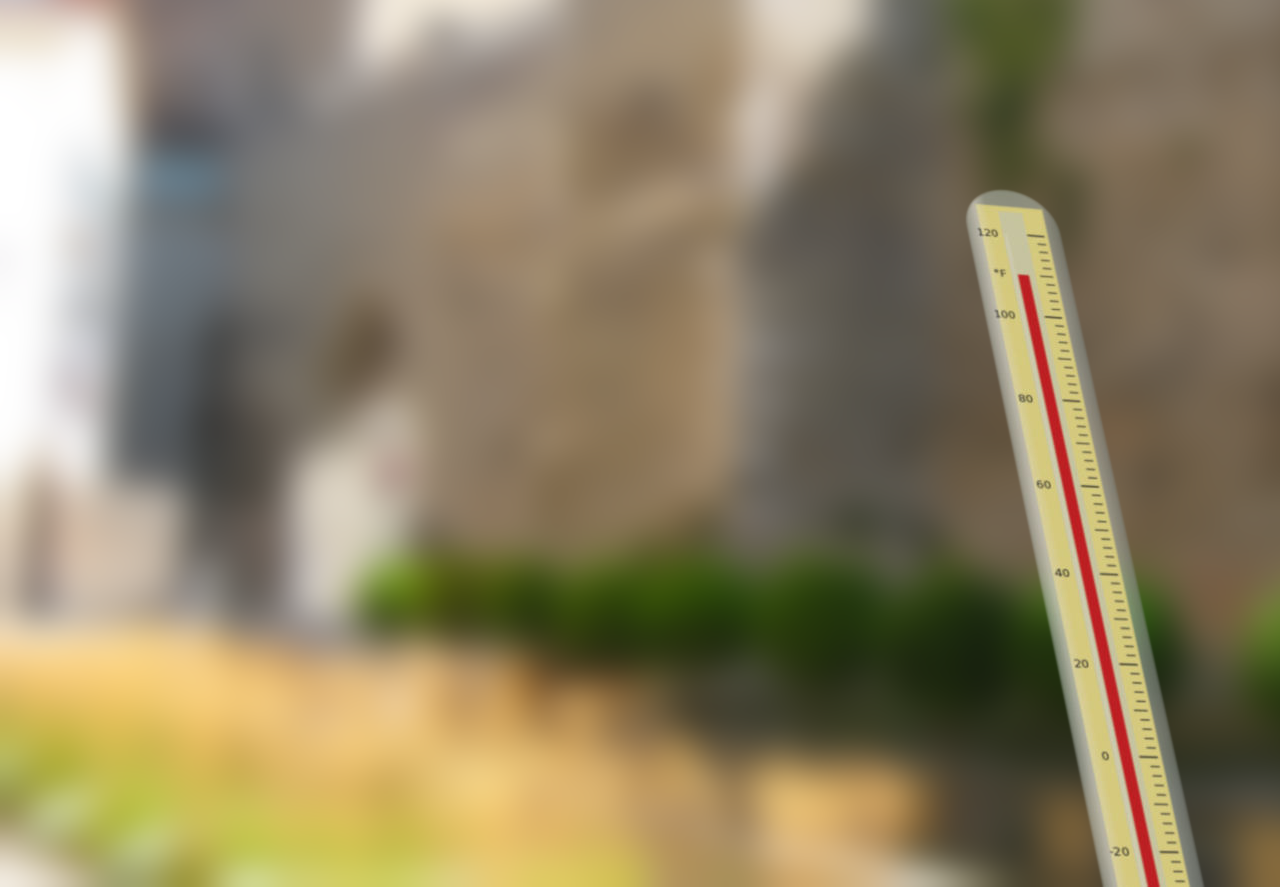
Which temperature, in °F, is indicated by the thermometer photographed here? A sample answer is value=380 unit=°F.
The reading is value=110 unit=°F
